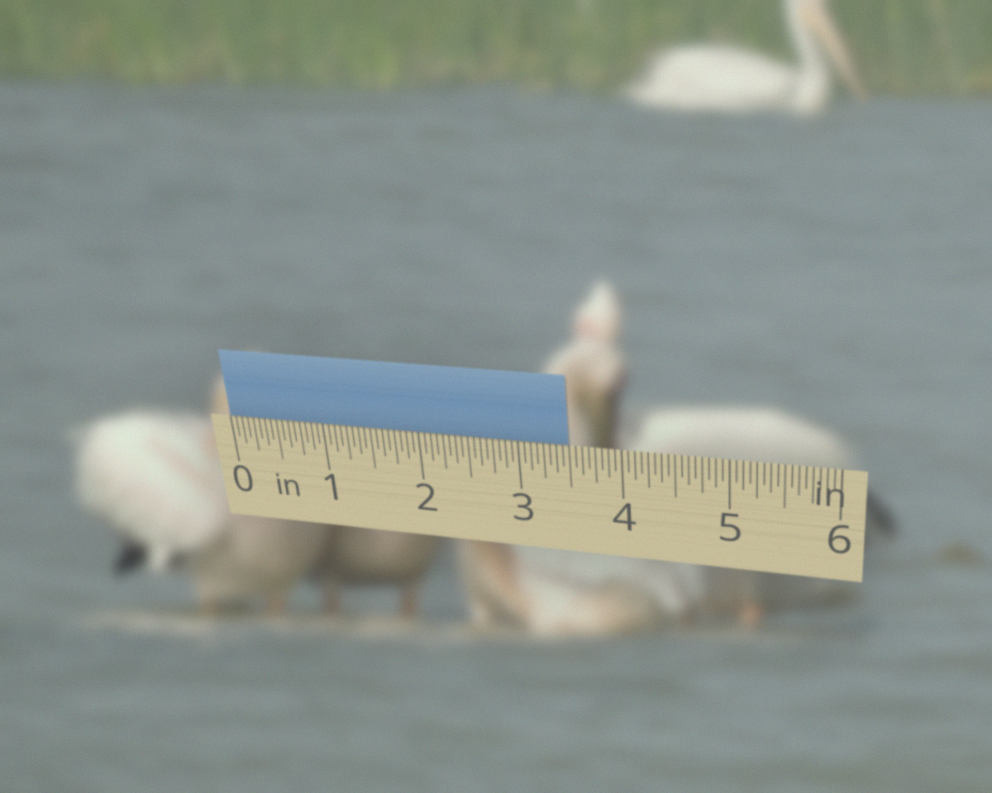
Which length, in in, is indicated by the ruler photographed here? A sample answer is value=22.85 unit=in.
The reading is value=3.5 unit=in
